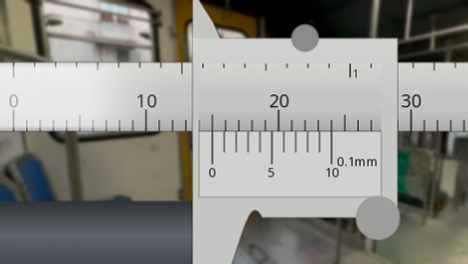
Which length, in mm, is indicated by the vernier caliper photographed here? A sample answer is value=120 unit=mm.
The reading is value=15.0 unit=mm
